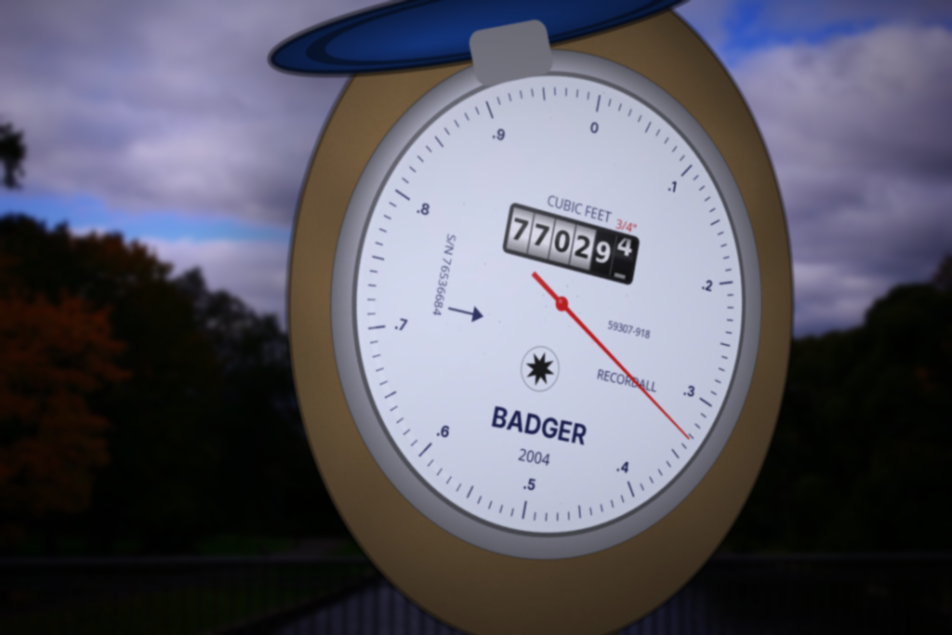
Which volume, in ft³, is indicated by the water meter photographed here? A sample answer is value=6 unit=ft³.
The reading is value=770294.33 unit=ft³
